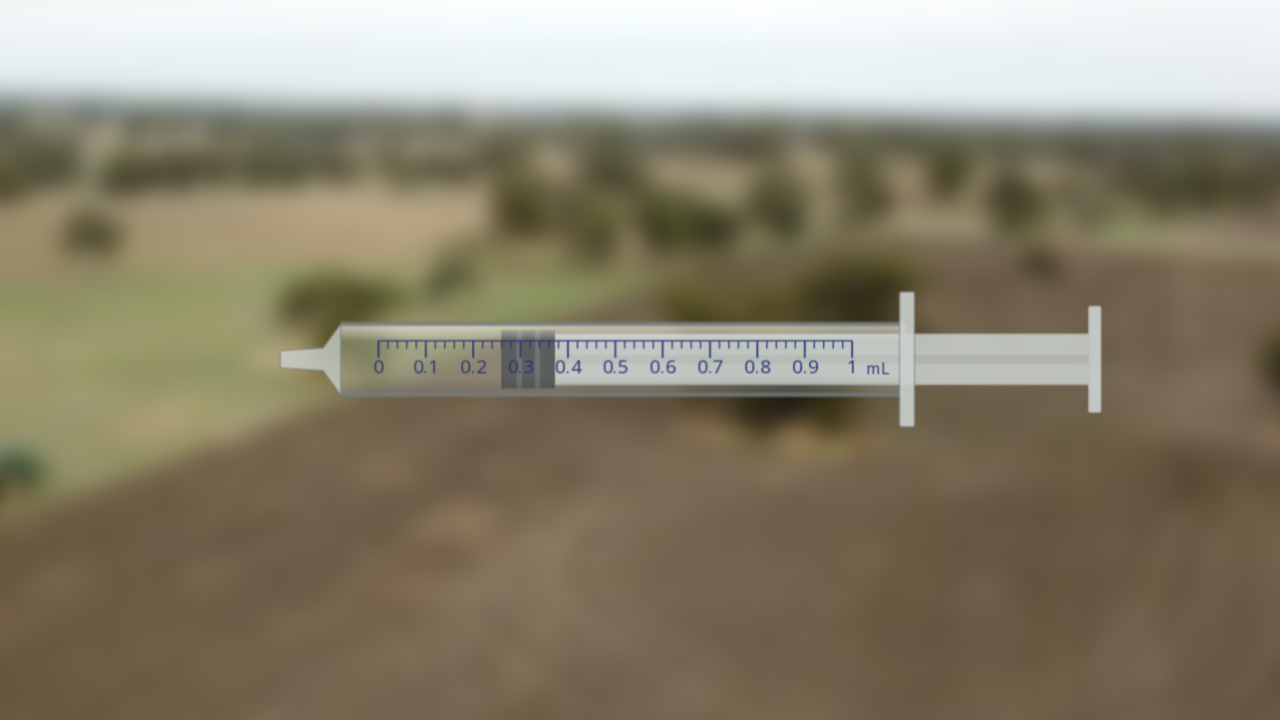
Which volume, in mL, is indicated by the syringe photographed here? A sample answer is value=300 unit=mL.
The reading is value=0.26 unit=mL
